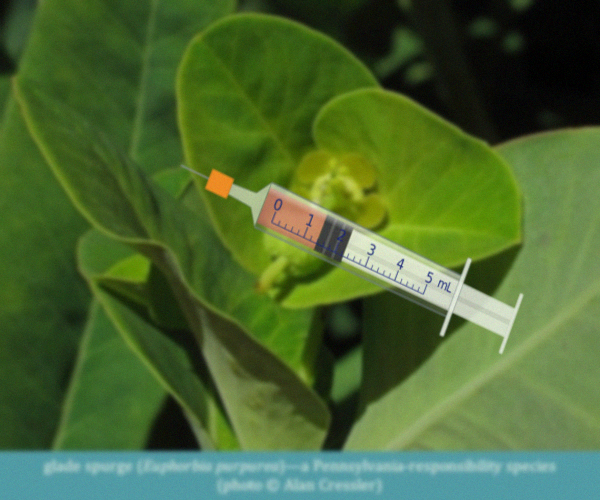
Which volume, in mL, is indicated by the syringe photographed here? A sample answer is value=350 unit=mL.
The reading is value=1.4 unit=mL
